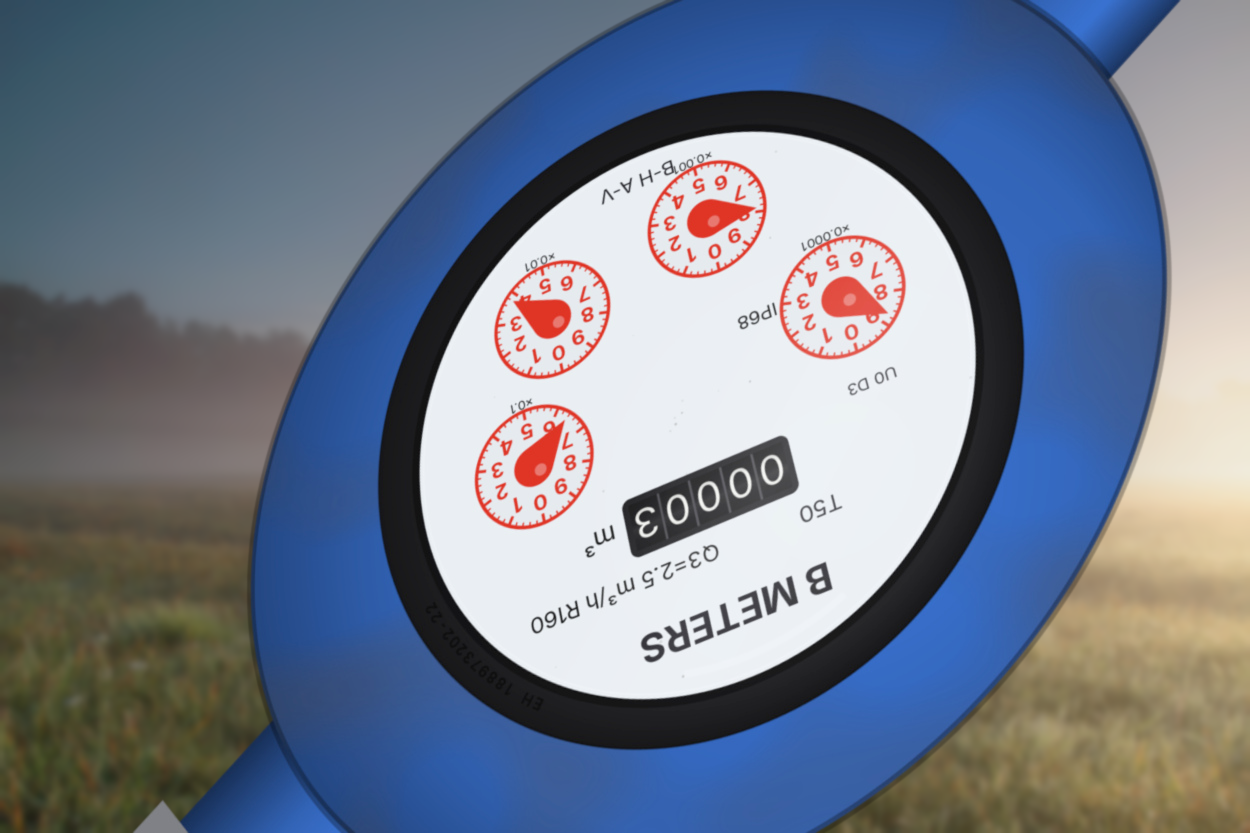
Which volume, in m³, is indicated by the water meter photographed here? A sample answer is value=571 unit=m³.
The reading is value=3.6378 unit=m³
